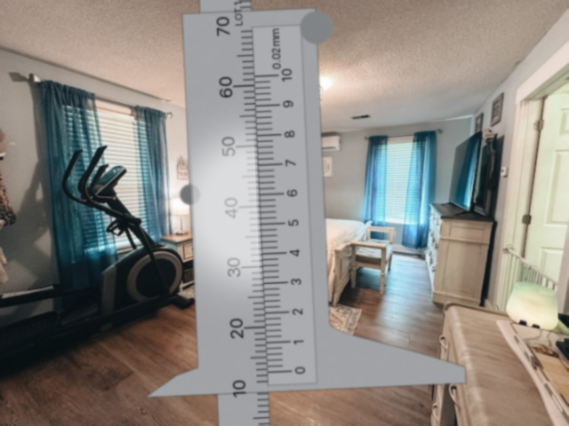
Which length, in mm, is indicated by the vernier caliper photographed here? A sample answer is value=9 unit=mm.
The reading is value=12.5 unit=mm
